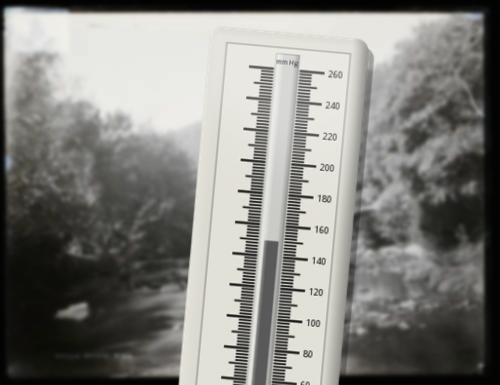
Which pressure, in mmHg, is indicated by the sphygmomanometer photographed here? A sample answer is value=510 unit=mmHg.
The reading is value=150 unit=mmHg
